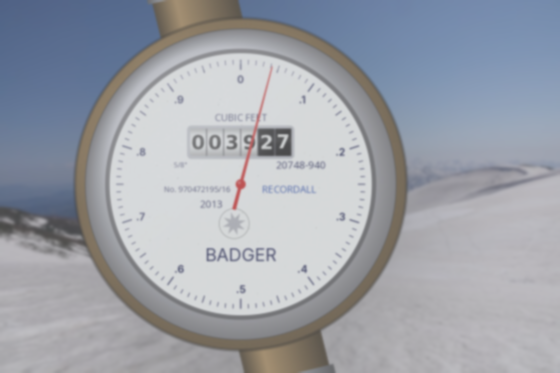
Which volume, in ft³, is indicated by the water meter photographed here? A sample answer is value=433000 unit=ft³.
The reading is value=3927.04 unit=ft³
